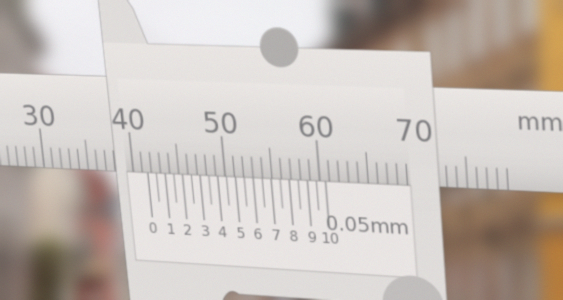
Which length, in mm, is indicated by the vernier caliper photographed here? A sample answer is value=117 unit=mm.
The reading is value=41.6 unit=mm
